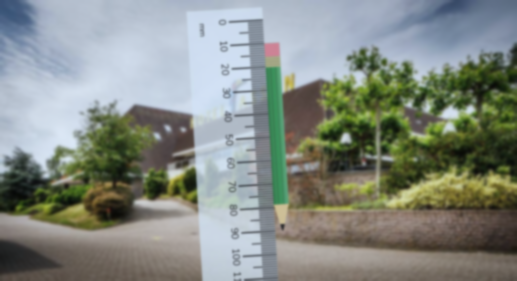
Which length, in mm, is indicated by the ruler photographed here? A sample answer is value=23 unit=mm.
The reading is value=80 unit=mm
